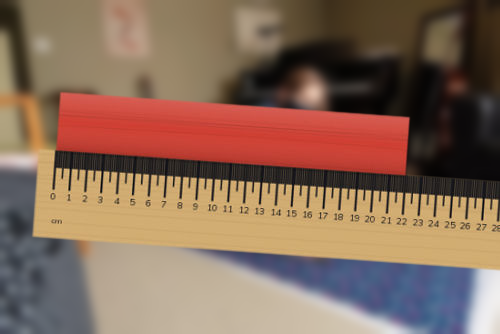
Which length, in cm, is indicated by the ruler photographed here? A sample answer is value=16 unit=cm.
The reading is value=22 unit=cm
